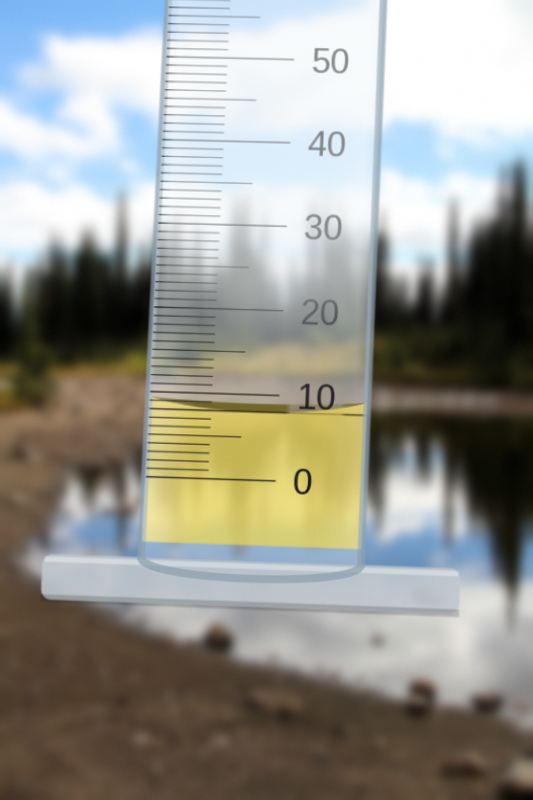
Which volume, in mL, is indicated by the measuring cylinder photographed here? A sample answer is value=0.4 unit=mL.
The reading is value=8 unit=mL
